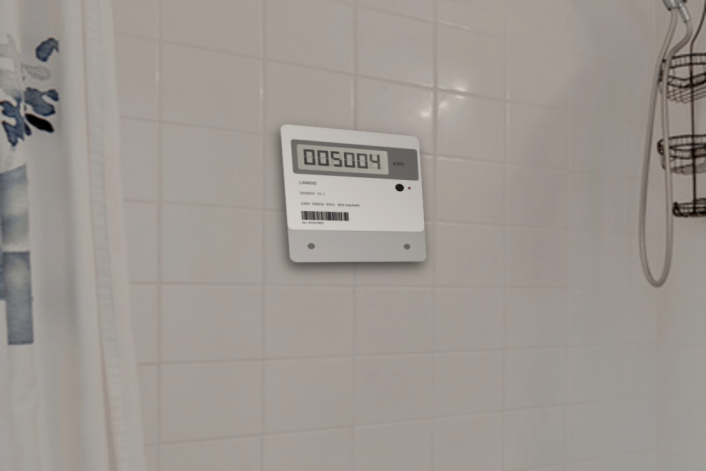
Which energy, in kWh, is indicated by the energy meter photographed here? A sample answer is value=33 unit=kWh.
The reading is value=5004 unit=kWh
